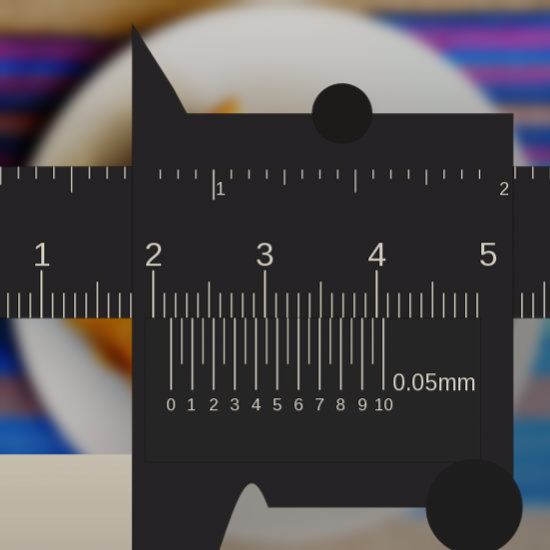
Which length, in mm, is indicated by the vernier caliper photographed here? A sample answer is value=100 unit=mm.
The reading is value=21.6 unit=mm
